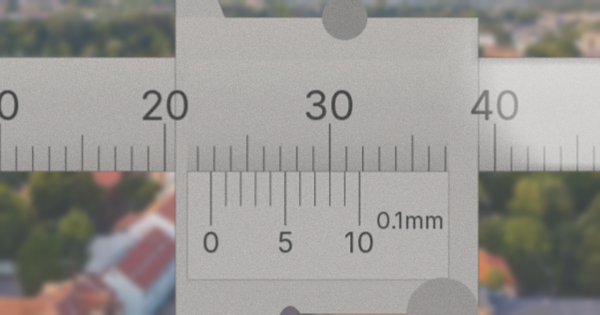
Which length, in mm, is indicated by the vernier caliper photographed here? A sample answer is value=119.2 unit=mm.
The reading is value=22.8 unit=mm
